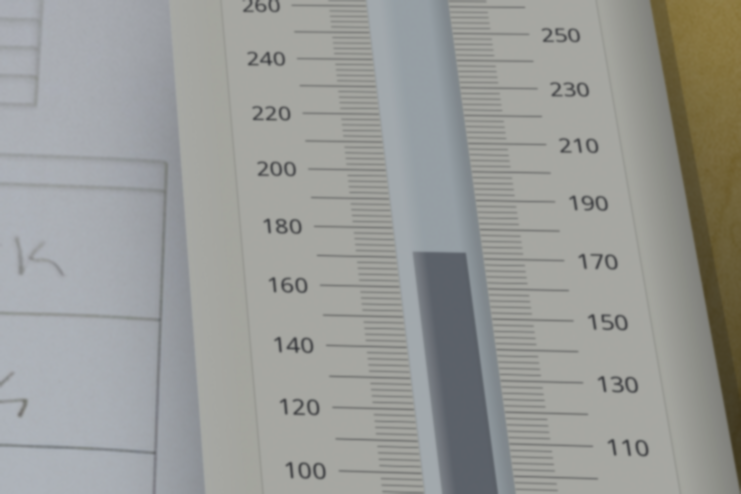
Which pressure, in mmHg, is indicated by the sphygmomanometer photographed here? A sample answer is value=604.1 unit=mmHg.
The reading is value=172 unit=mmHg
